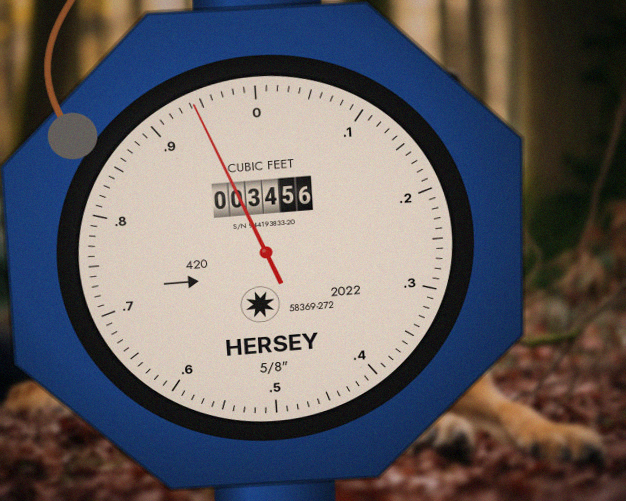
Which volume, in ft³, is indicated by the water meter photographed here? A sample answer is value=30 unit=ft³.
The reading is value=3455.94 unit=ft³
